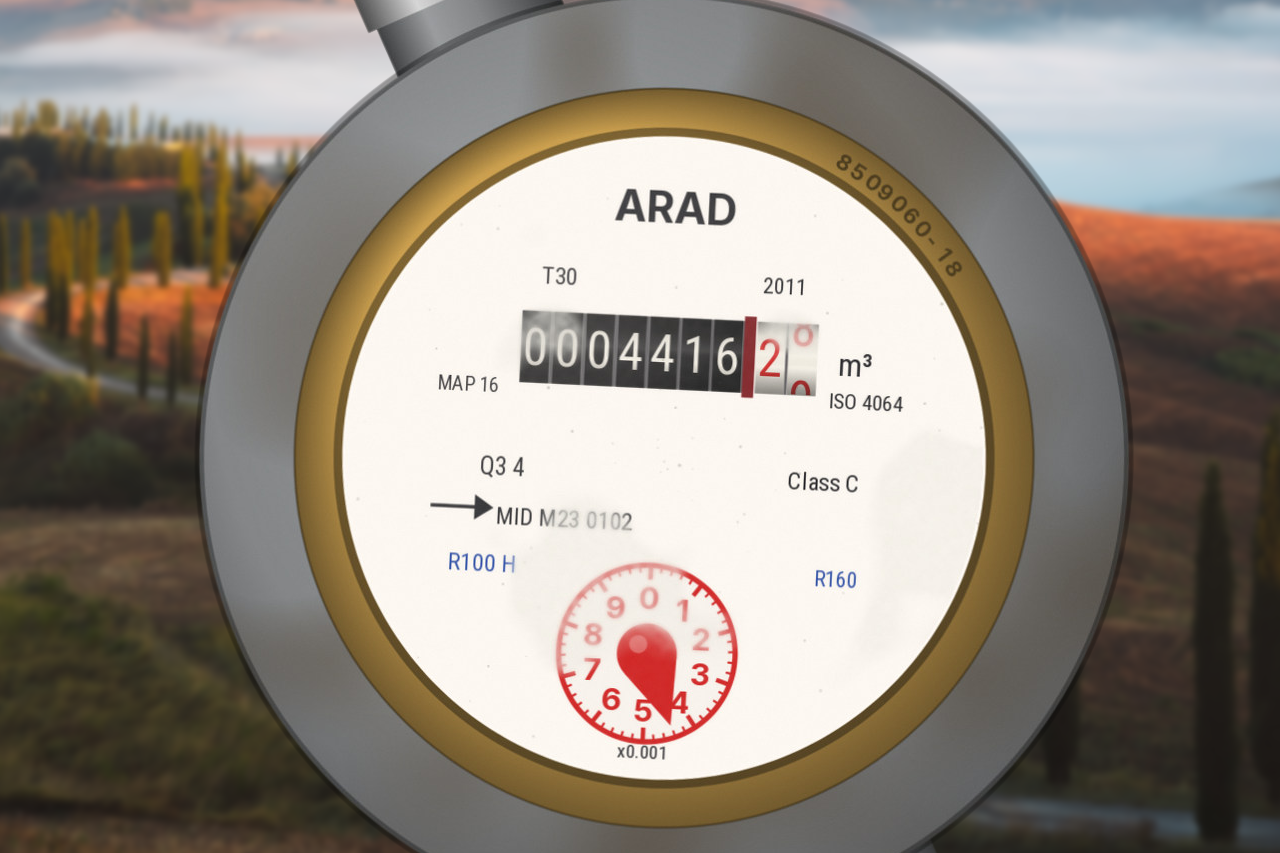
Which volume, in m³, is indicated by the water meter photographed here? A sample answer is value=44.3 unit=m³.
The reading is value=4416.284 unit=m³
